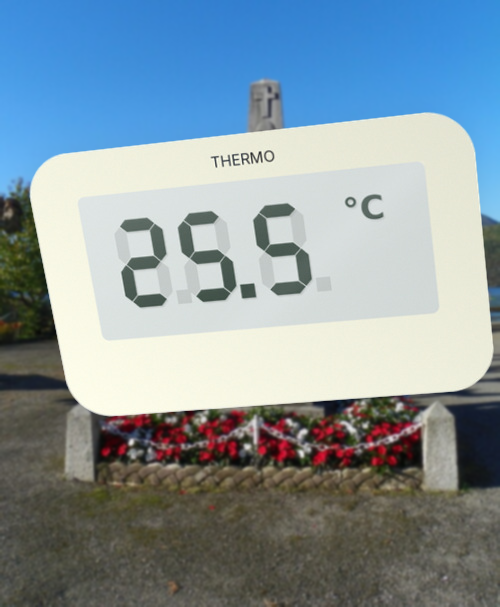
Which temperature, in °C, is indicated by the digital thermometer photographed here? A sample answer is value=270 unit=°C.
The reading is value=25.5 unit=°C
